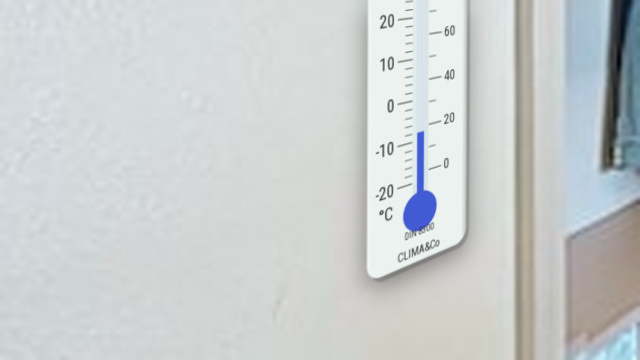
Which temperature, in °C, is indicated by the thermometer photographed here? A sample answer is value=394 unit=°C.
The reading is value=-8 unit=°C
